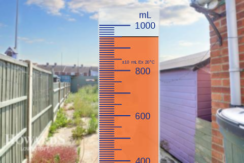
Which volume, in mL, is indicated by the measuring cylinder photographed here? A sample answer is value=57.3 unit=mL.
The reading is value=950 unit=mL
